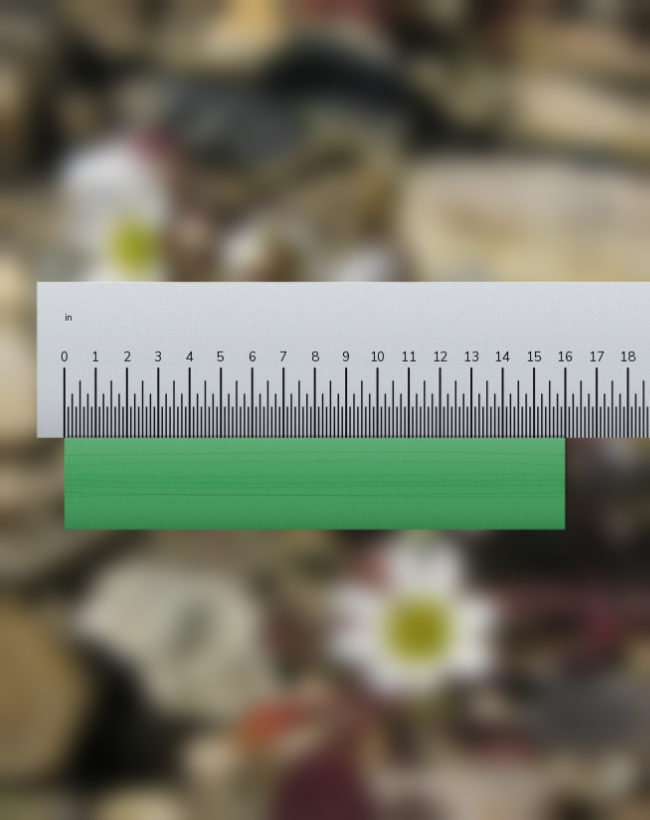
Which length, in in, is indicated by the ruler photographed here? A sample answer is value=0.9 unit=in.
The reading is value=16 unit=in
